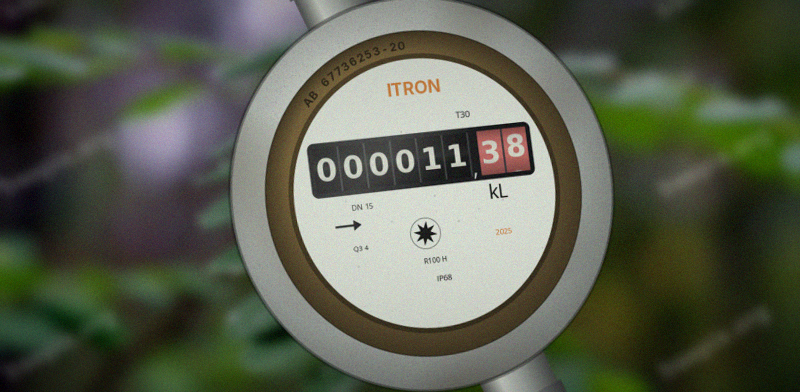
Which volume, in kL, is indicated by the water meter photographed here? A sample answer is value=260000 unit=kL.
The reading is value=11.38 unit=kL
